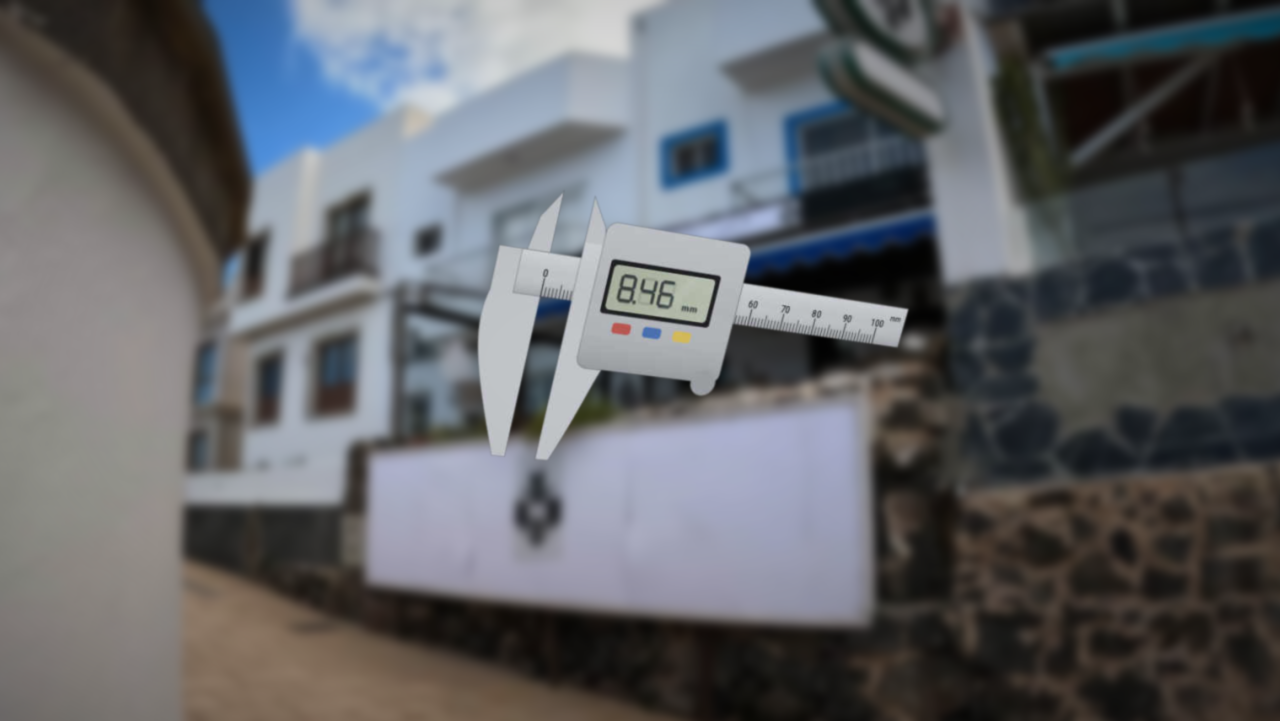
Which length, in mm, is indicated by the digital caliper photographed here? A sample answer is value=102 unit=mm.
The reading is value=8.46 unit=mm
